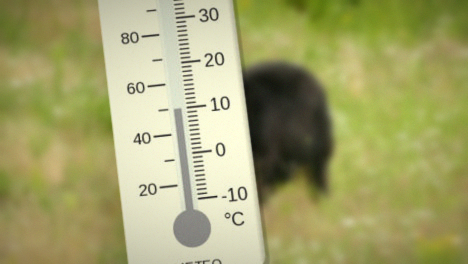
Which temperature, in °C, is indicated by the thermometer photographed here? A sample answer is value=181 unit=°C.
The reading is value=10 unit=°C
